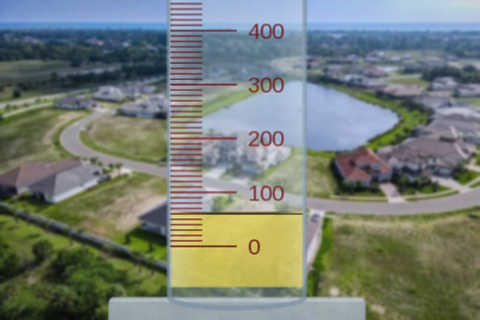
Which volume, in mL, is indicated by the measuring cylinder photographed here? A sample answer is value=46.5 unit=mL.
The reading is value=60 unit=mL
